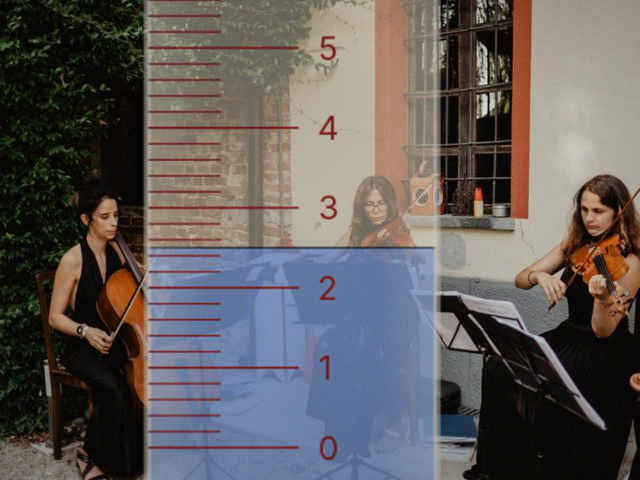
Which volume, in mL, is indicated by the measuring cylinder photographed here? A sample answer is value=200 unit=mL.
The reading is value=2.5 unit=mL
